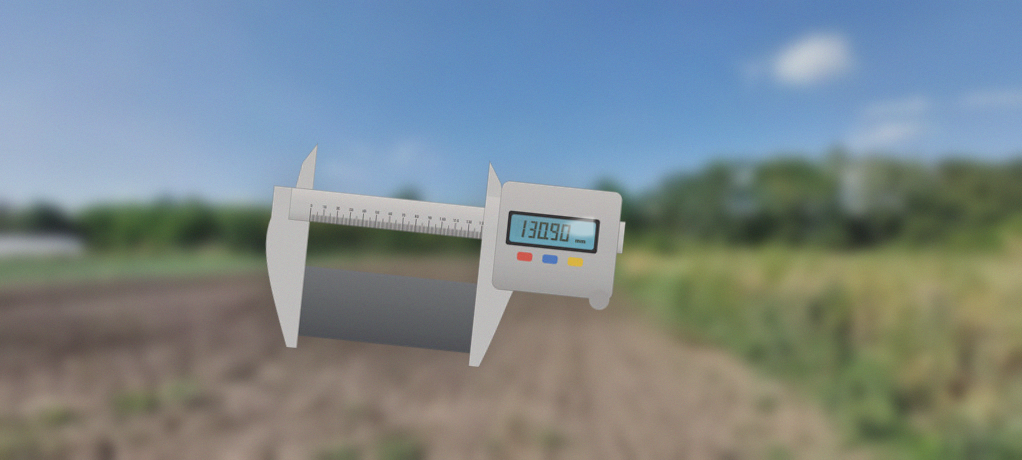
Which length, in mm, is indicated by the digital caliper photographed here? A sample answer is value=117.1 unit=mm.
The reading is value=130.90 unit=mm
